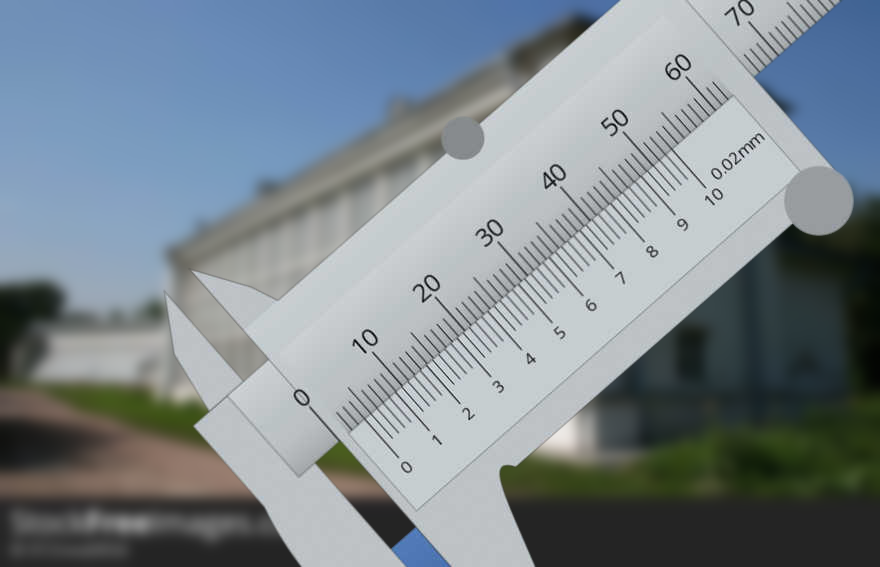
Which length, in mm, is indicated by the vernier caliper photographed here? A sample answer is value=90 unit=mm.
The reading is value=4.0 unit=mm
